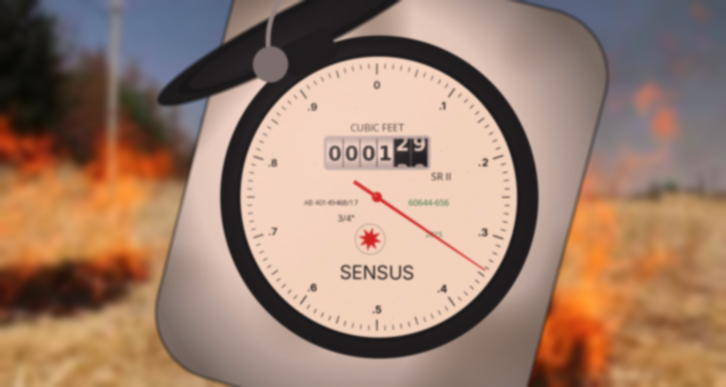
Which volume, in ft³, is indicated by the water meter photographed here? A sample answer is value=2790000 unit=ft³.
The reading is value=129.34 unit=ft³
